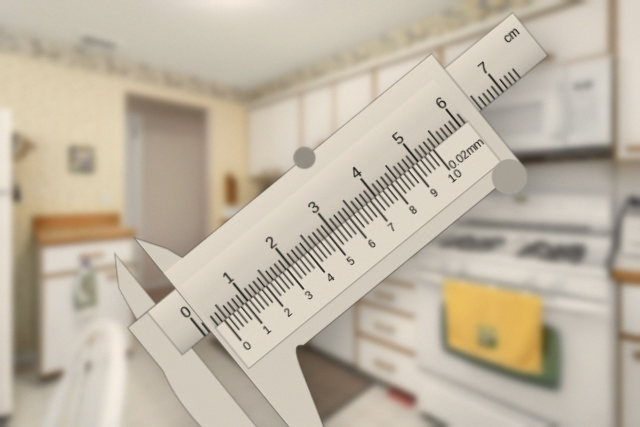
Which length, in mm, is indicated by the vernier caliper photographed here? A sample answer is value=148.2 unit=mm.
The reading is value=4.5 unit=mm
